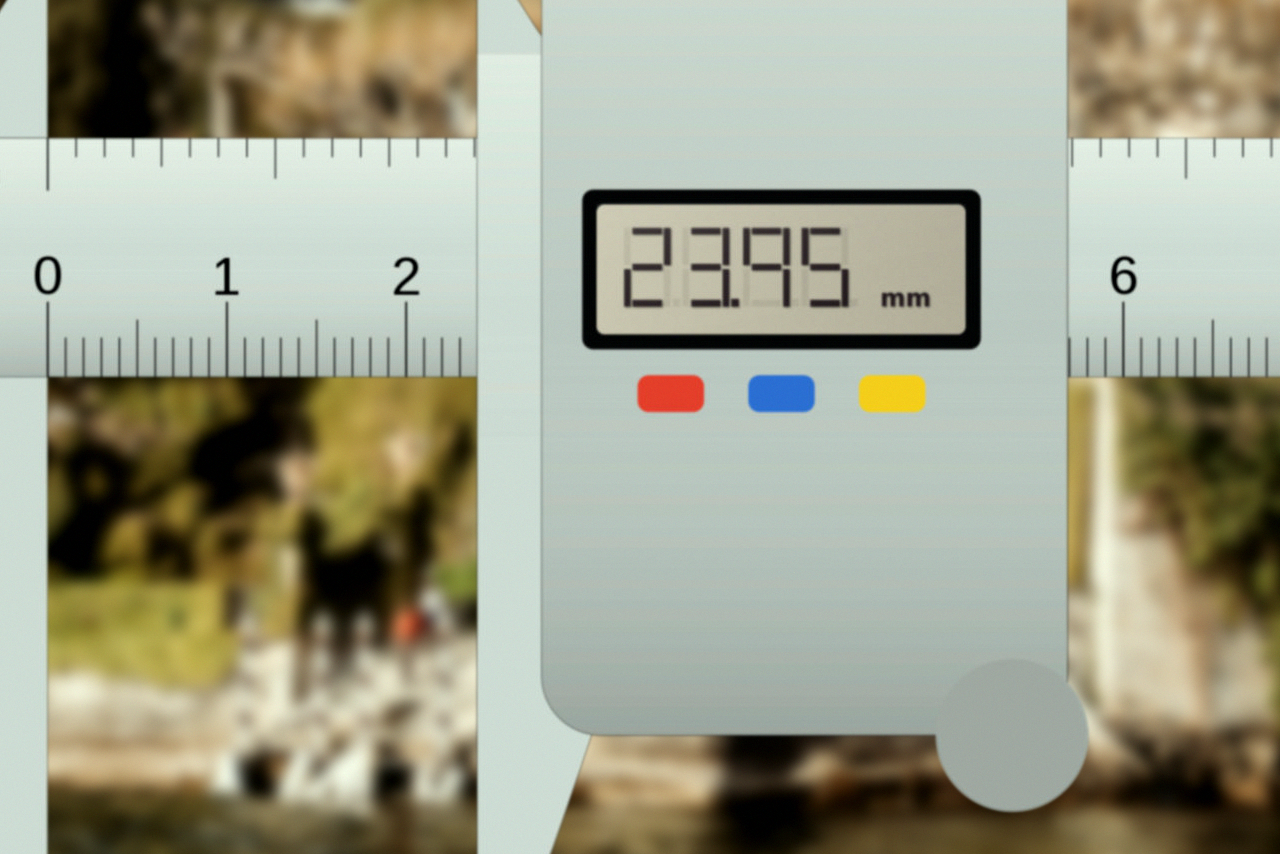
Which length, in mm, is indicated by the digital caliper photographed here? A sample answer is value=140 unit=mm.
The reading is value=23.95 unit=mm
